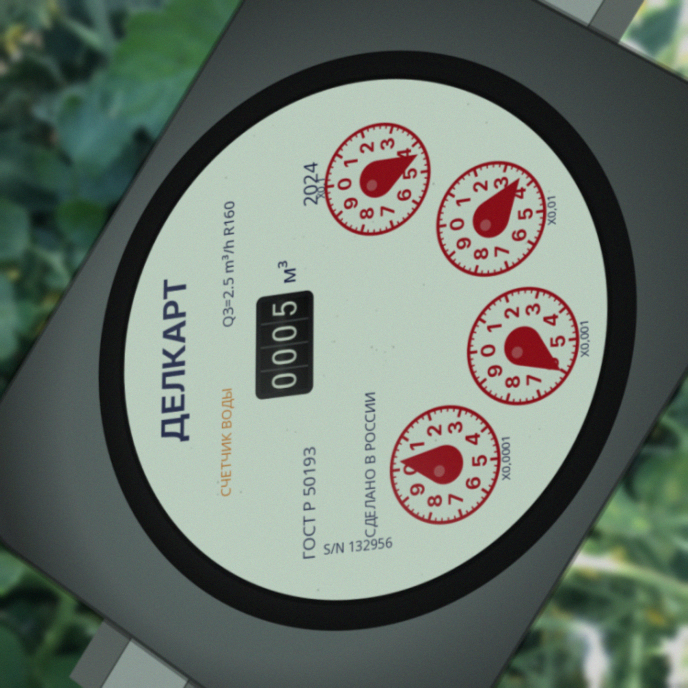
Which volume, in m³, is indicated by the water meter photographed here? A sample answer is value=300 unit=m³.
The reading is value=5.4360 unit=m³
